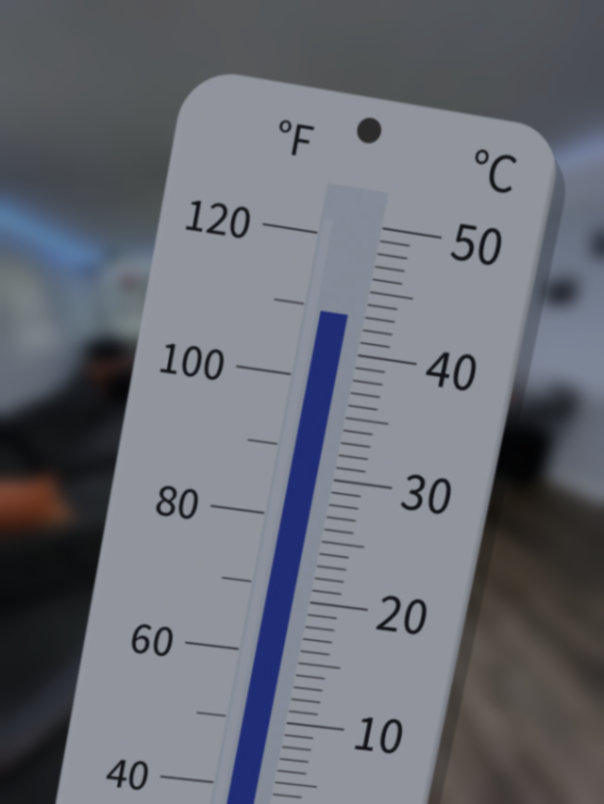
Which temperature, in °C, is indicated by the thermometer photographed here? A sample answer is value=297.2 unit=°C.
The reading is value=43 unit=°C
